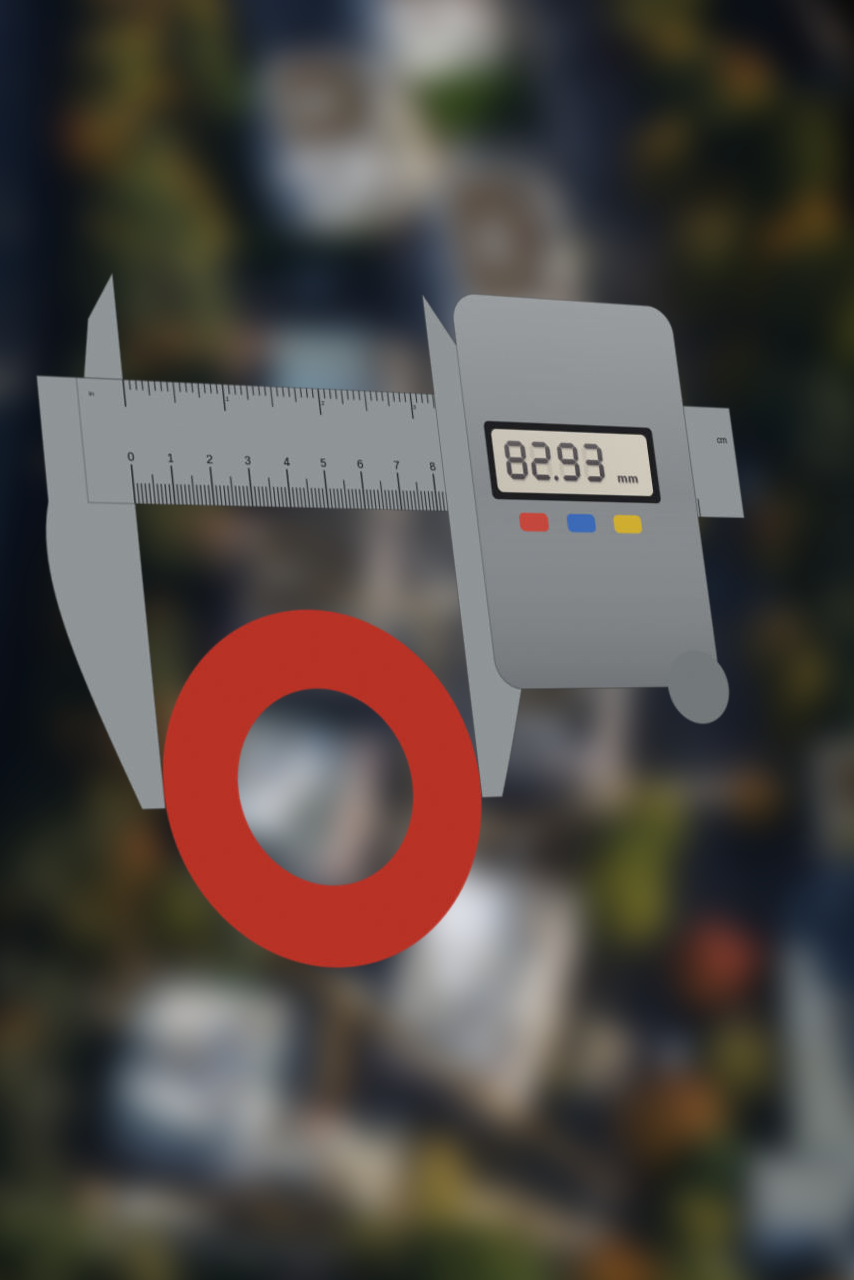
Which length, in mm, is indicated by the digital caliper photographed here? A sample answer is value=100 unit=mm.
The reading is value=82.93 unit=mm
